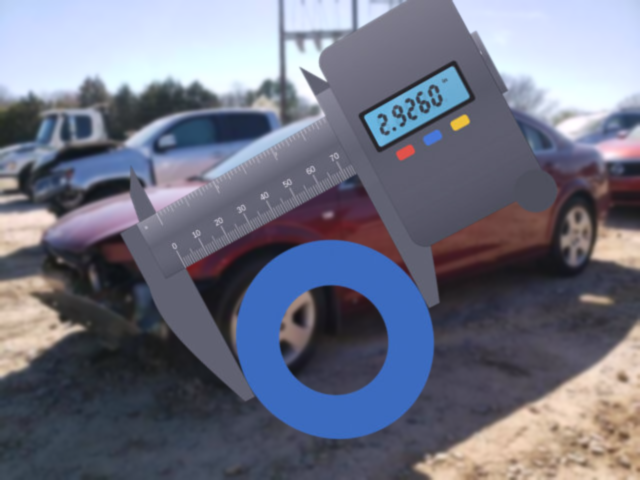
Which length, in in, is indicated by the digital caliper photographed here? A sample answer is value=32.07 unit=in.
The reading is value=2.9260 unit=in
